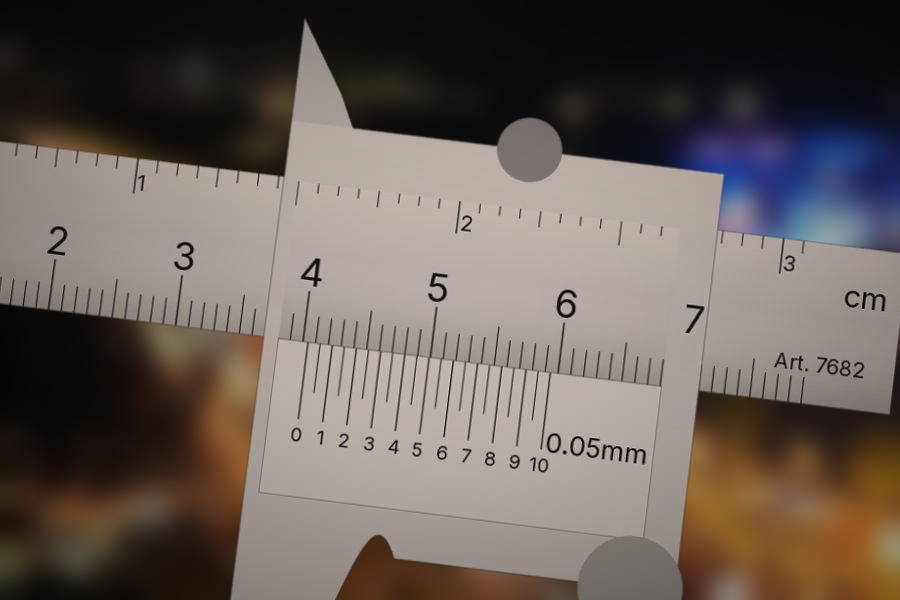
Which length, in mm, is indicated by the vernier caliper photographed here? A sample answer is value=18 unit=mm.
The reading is value=40.4 unit=mm
